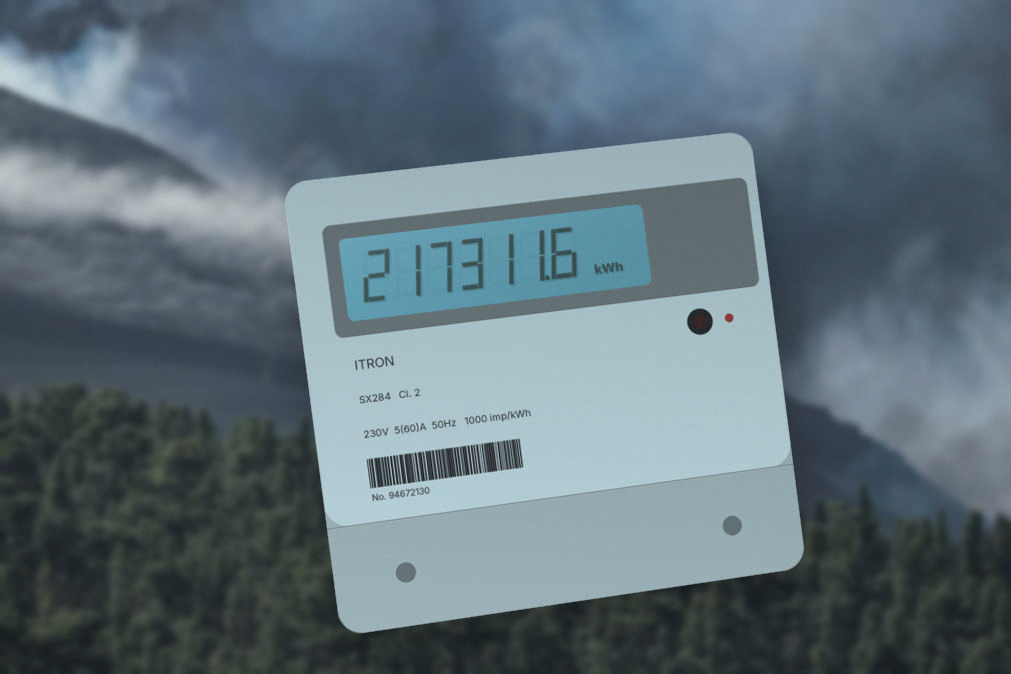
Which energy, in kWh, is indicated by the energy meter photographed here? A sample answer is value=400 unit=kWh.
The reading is value=217311.6 unit=kWh
